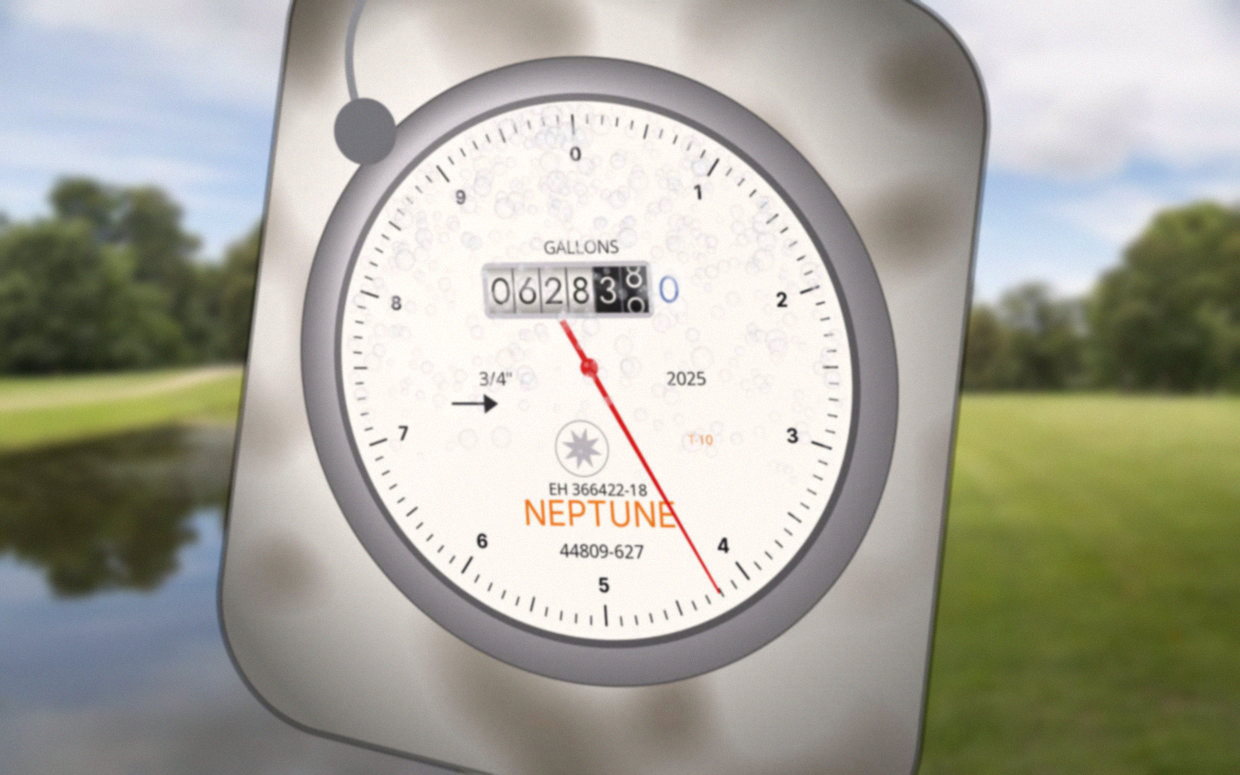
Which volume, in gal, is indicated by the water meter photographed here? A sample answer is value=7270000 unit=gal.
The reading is value=628384.2 unit=gal
